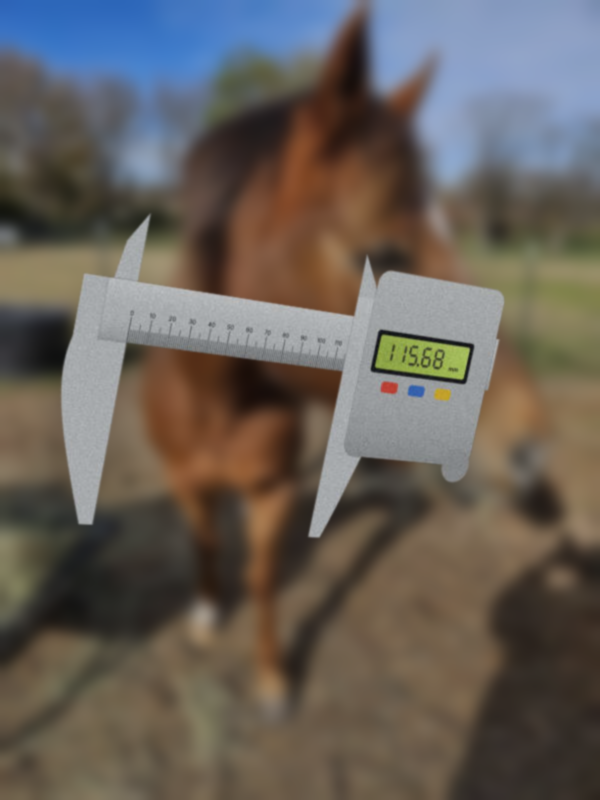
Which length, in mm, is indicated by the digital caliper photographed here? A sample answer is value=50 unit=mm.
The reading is value=115.68 unit=mm
